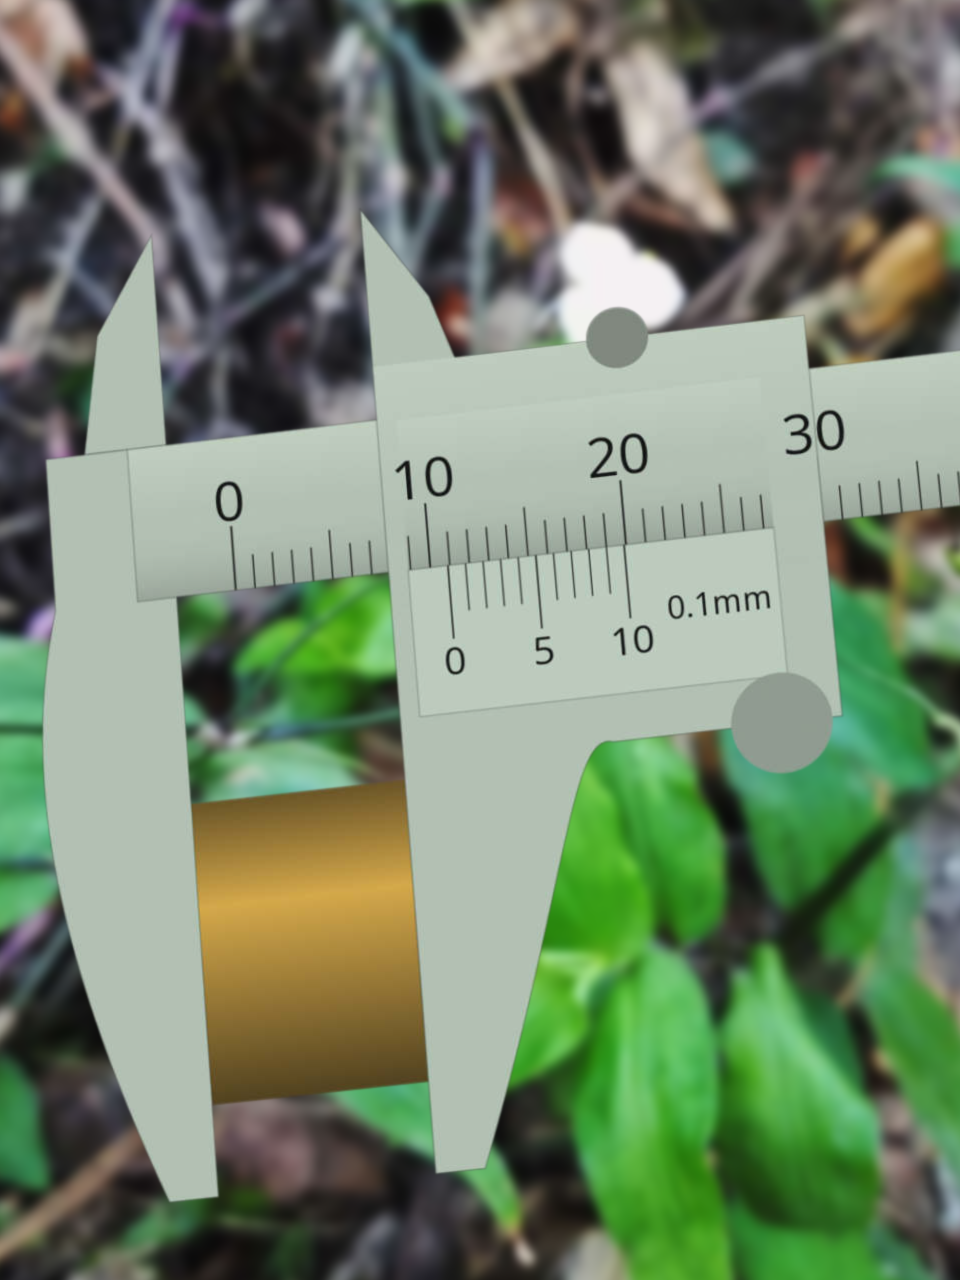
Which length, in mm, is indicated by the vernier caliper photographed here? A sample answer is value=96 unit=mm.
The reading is value=10.9 unit=mm
